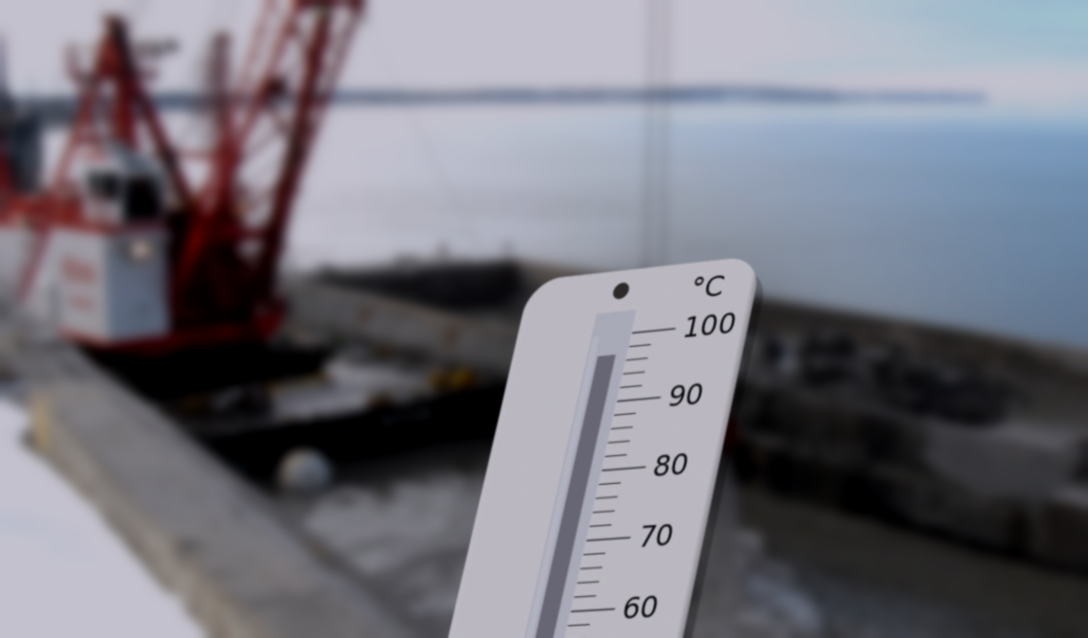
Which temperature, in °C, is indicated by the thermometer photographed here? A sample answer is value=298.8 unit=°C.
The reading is value=97 unit=°C
